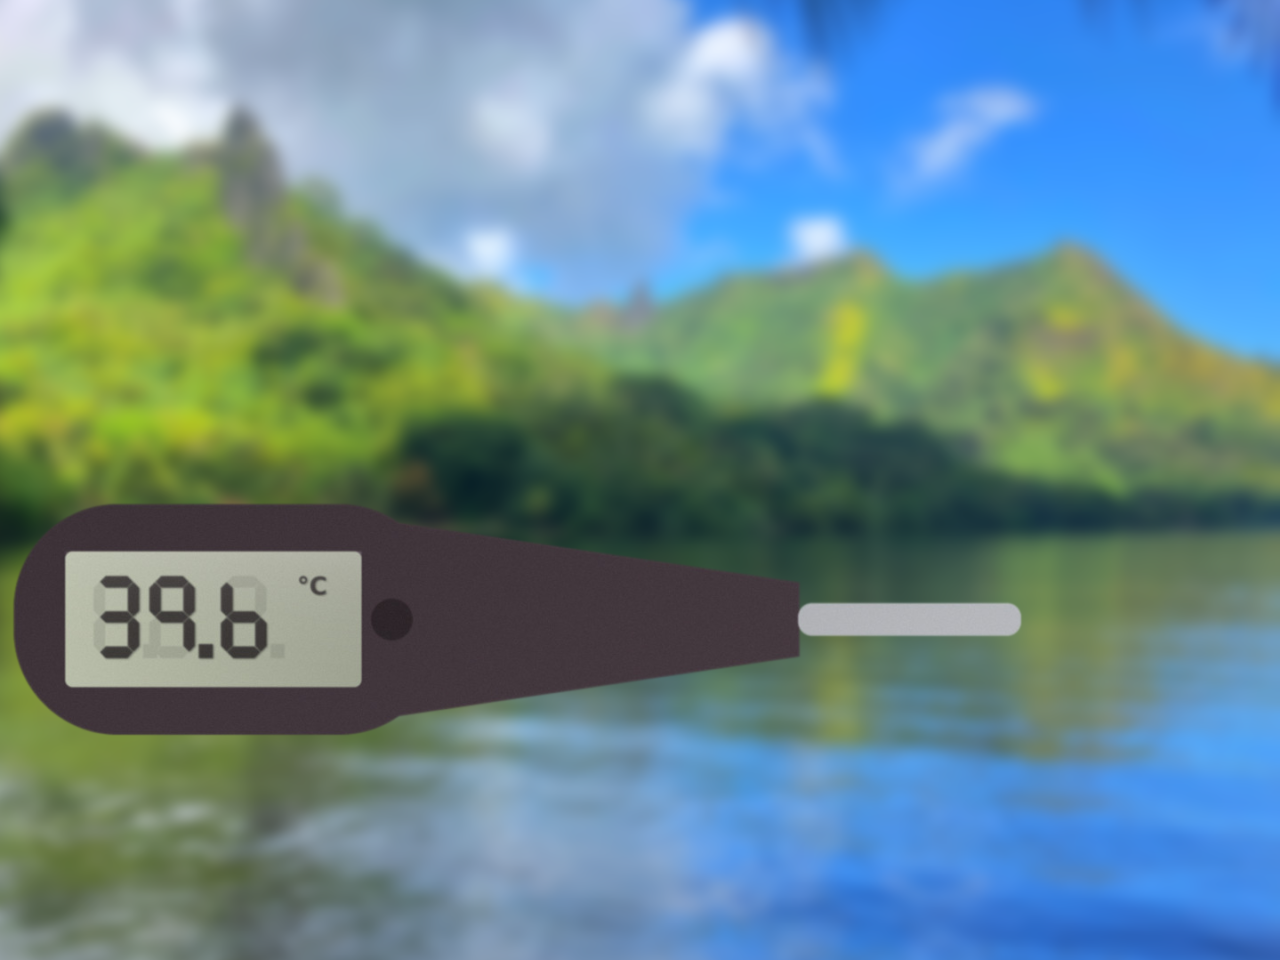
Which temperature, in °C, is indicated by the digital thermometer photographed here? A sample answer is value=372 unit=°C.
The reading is value=39.6 unit=°C
